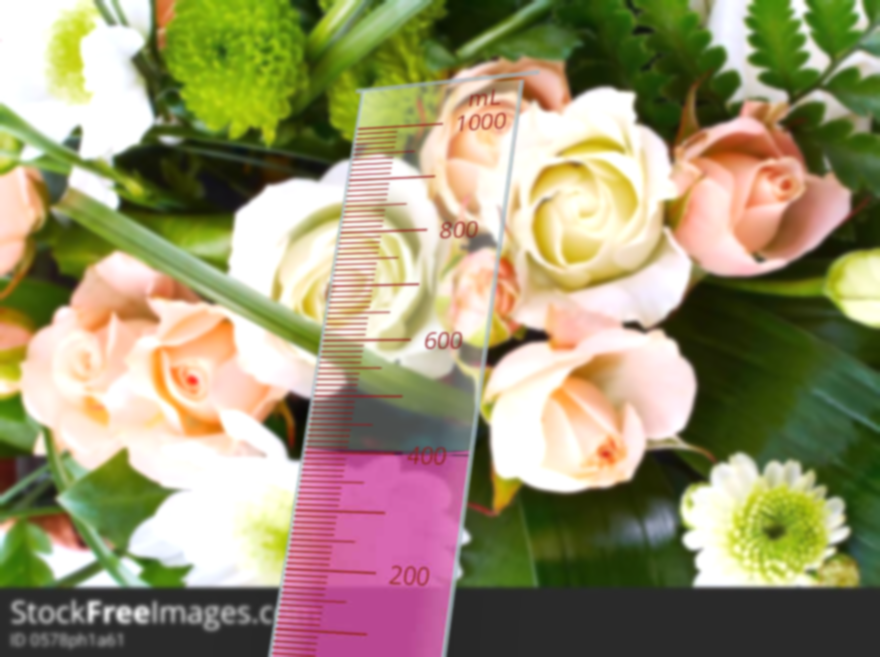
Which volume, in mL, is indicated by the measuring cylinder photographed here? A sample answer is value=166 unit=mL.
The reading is value=400 unit=mL
